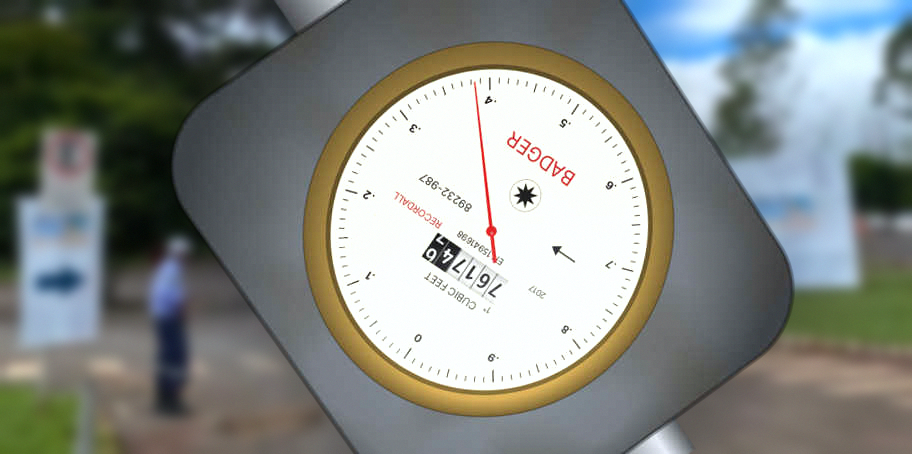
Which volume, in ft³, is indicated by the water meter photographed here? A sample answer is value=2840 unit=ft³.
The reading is value=761746.38 unit=ft³
